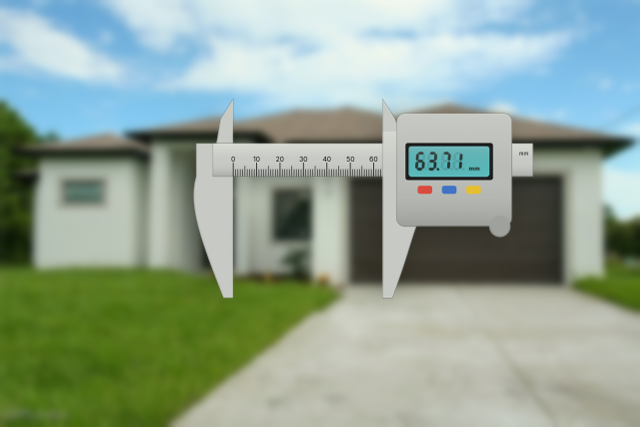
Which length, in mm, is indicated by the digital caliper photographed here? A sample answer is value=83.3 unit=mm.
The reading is value=63.71 unit=mm
